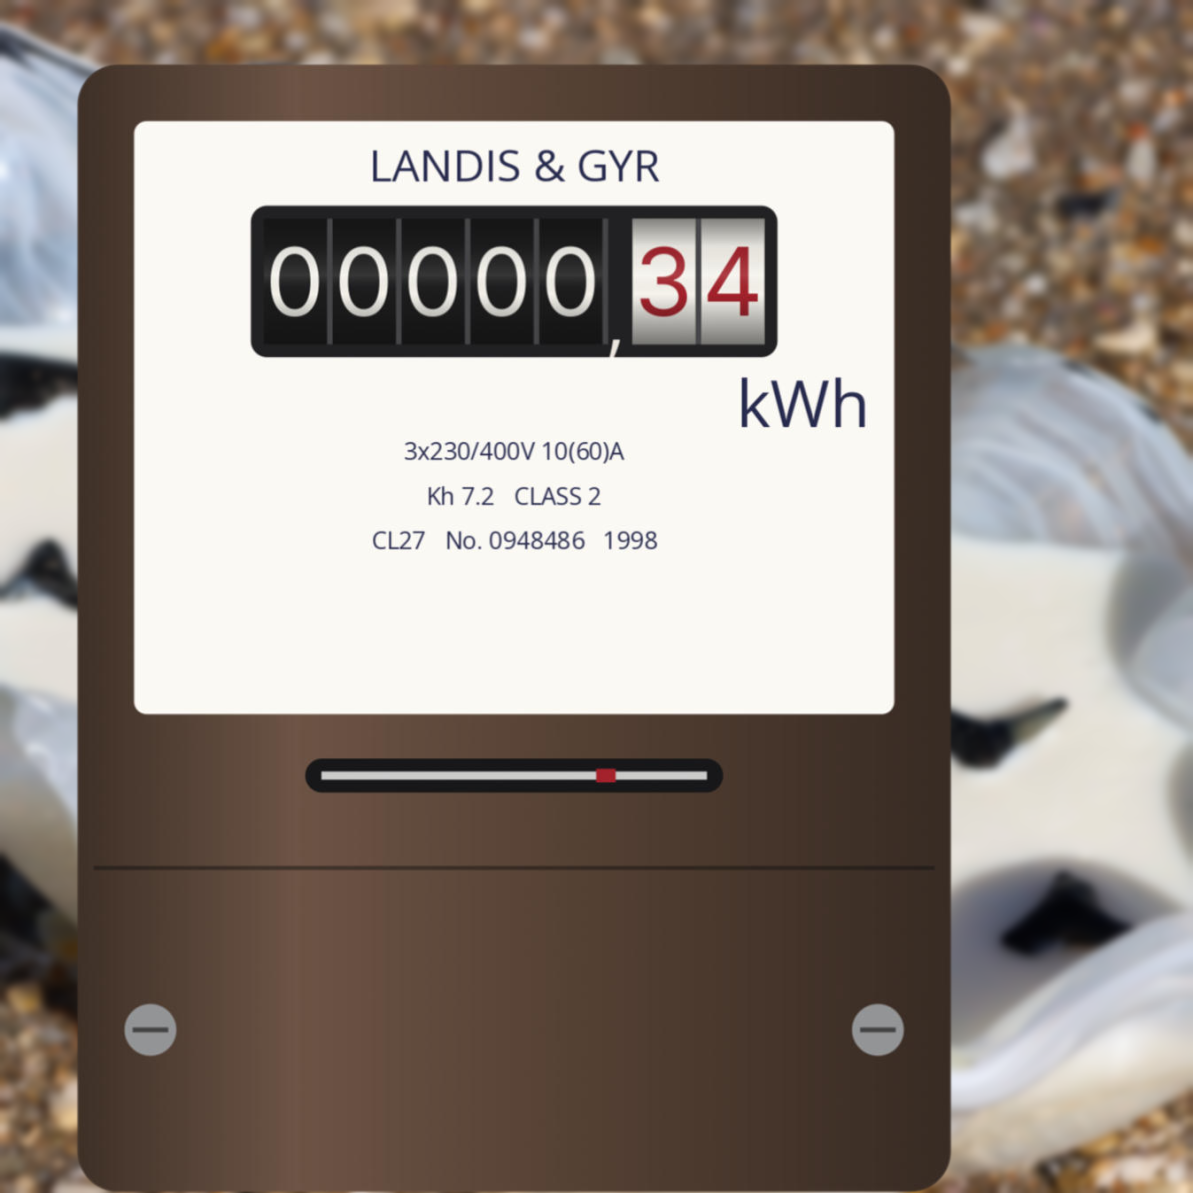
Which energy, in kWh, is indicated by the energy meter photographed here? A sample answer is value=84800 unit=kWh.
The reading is value=0.34 unit=kWh
